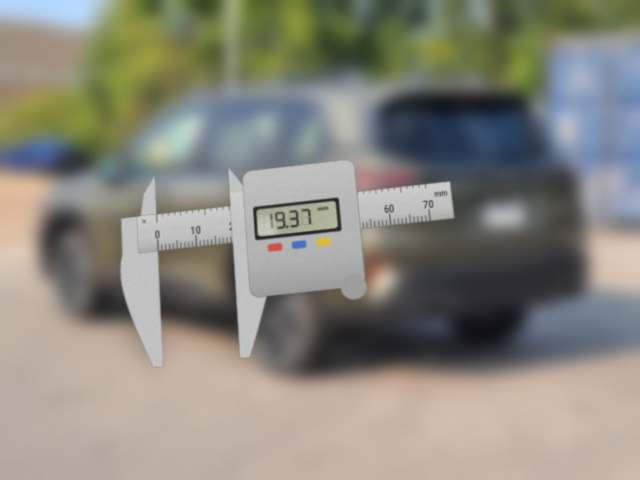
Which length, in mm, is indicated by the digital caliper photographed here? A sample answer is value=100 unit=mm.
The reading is value=19.37 unit=mm
